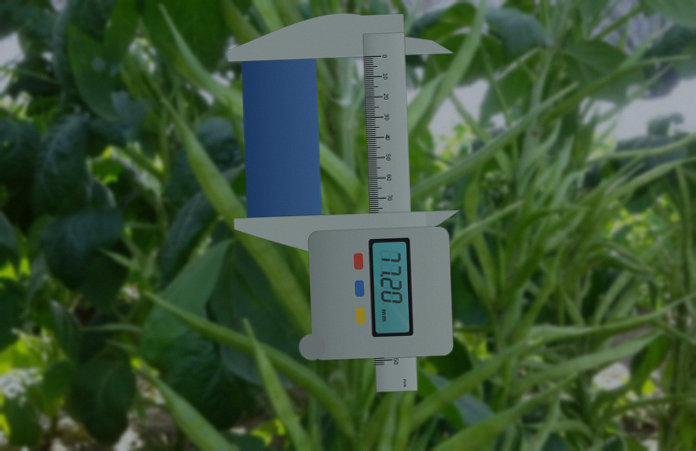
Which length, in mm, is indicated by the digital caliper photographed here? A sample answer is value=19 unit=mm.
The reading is value=77.20 unit=mm
